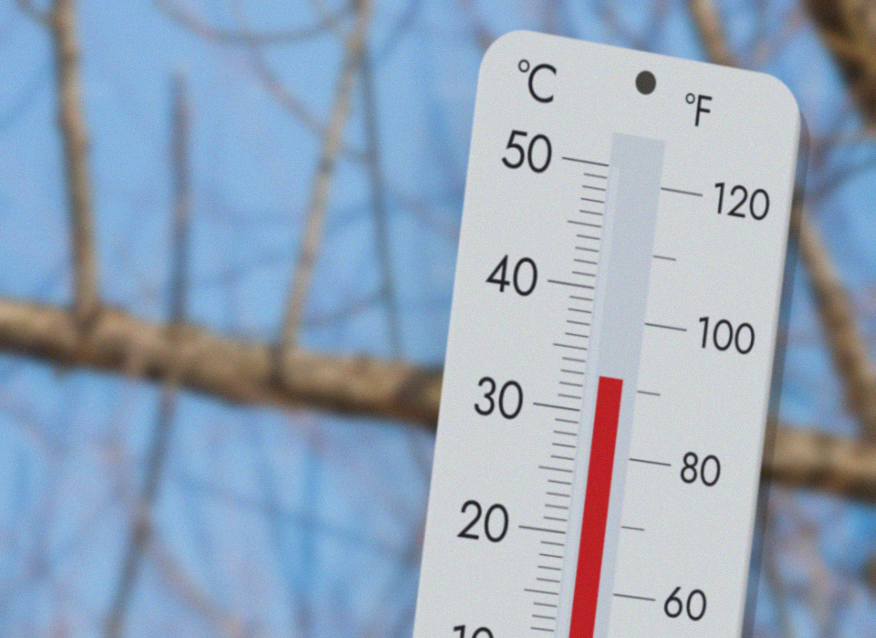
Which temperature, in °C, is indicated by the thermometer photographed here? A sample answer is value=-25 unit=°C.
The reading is value=33 unit=°C
